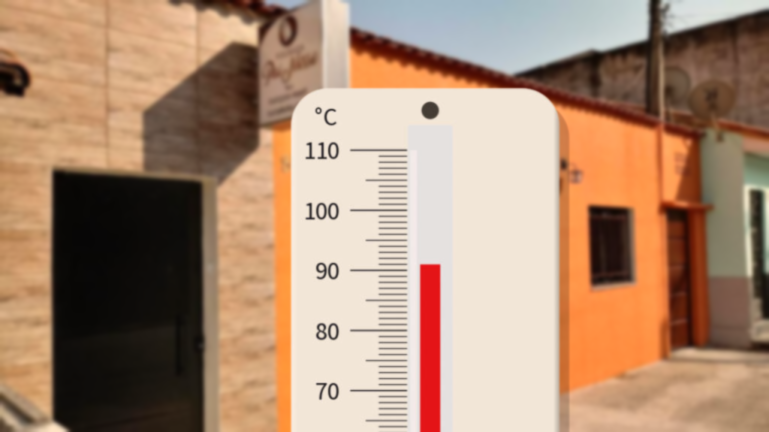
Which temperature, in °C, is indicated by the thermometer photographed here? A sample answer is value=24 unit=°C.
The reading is value=91 unit=°C
